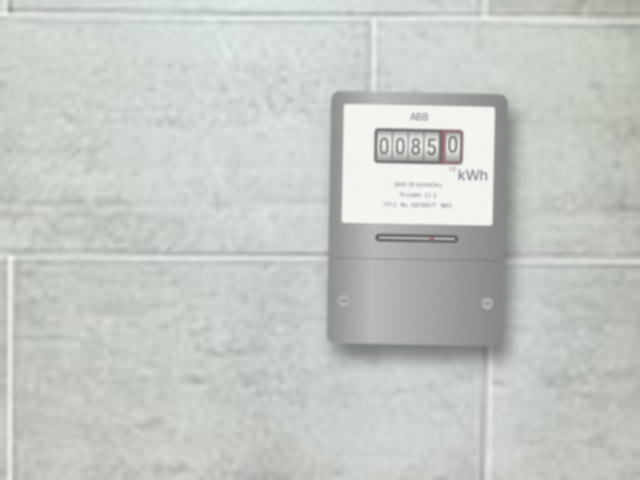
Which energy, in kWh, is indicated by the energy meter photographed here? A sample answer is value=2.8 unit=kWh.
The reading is value=85.0 unit=kWh
